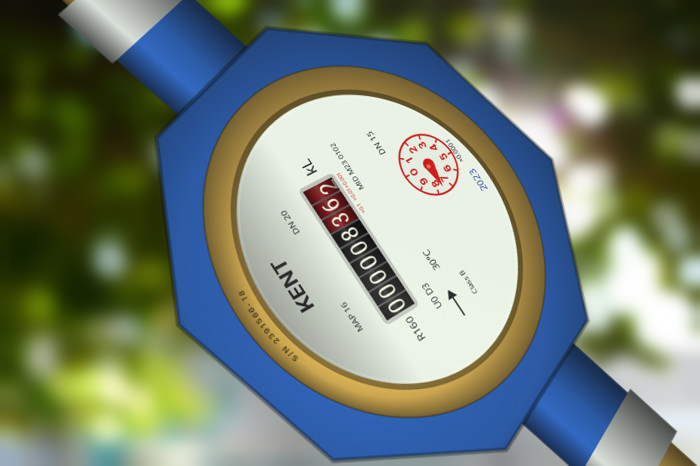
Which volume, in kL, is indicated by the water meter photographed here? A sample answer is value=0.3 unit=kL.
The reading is value=8.3617 unit=kL
